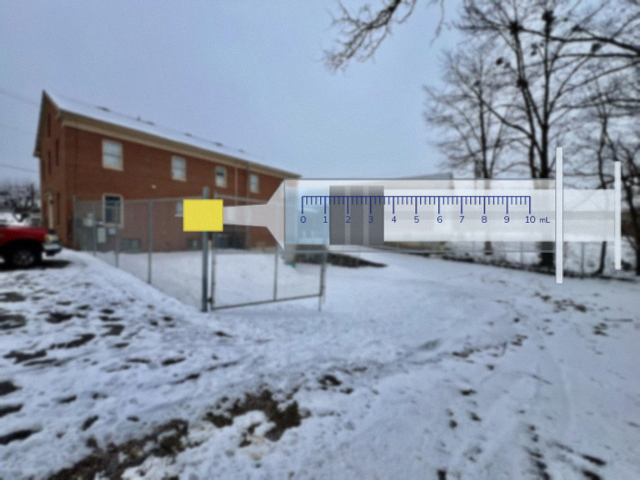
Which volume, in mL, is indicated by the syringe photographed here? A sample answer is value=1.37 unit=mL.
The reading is value=1.2 unit=mL
